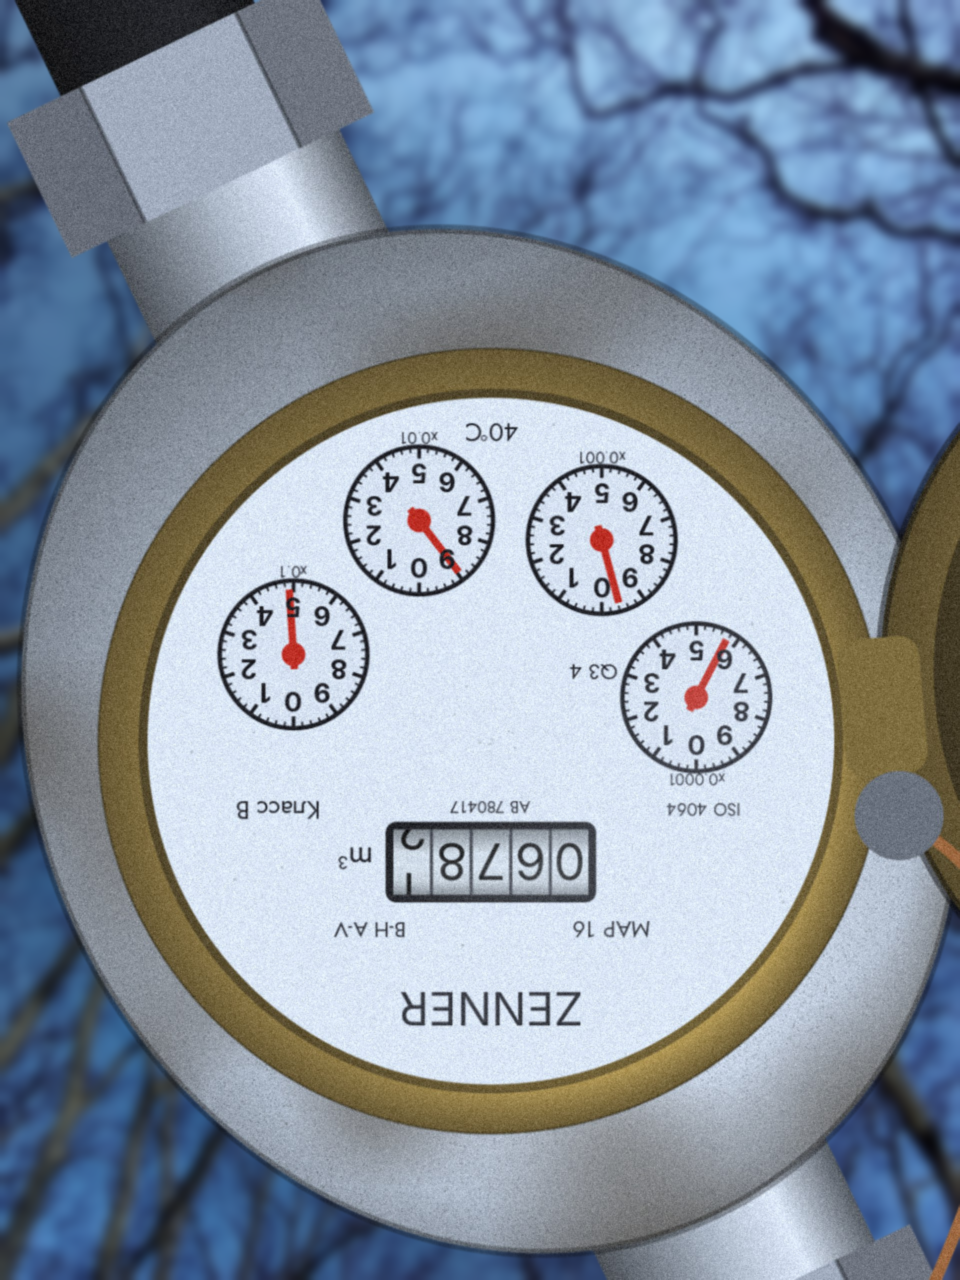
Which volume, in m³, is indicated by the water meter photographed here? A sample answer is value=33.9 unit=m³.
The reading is value=6781.4895 unit=m³
